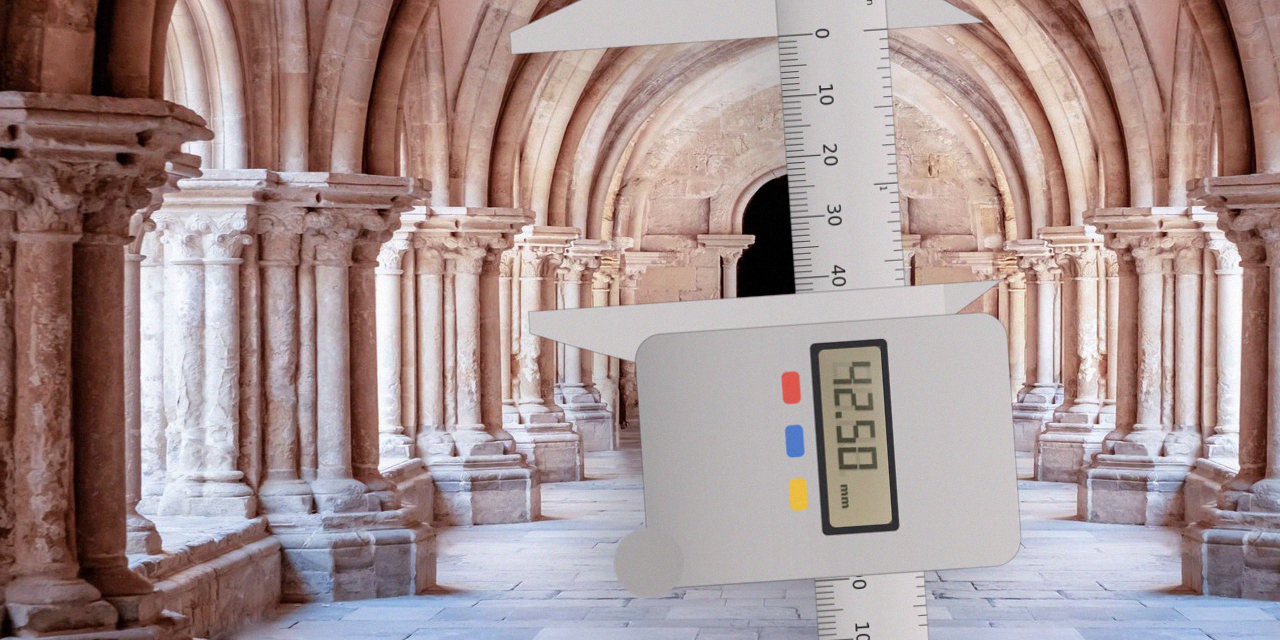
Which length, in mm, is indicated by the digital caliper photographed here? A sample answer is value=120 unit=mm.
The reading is value=42.50 unit=mm
